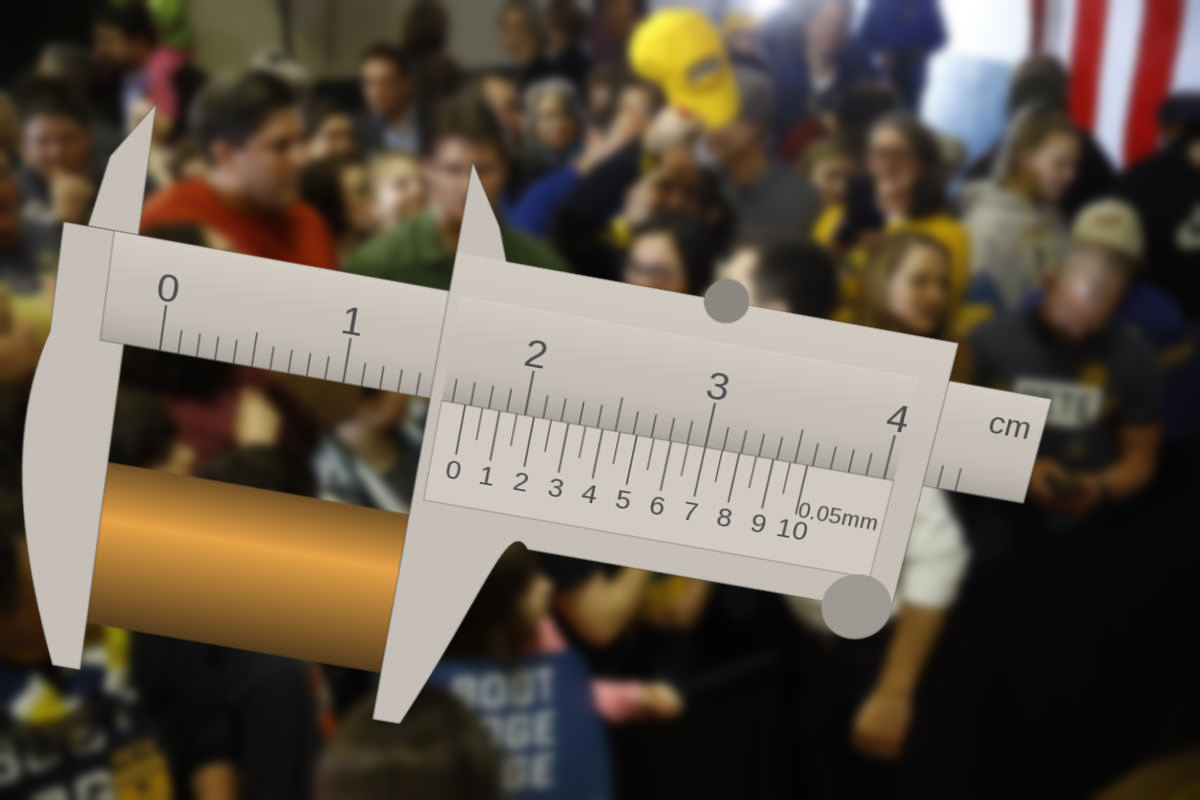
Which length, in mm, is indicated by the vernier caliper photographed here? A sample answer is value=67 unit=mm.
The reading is value=16.7 unit=mm
